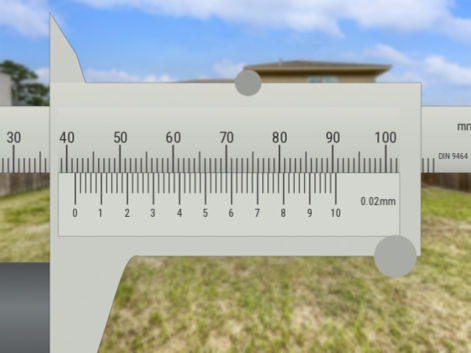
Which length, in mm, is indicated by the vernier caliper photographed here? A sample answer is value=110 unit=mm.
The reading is value=41.6 unit=mm
